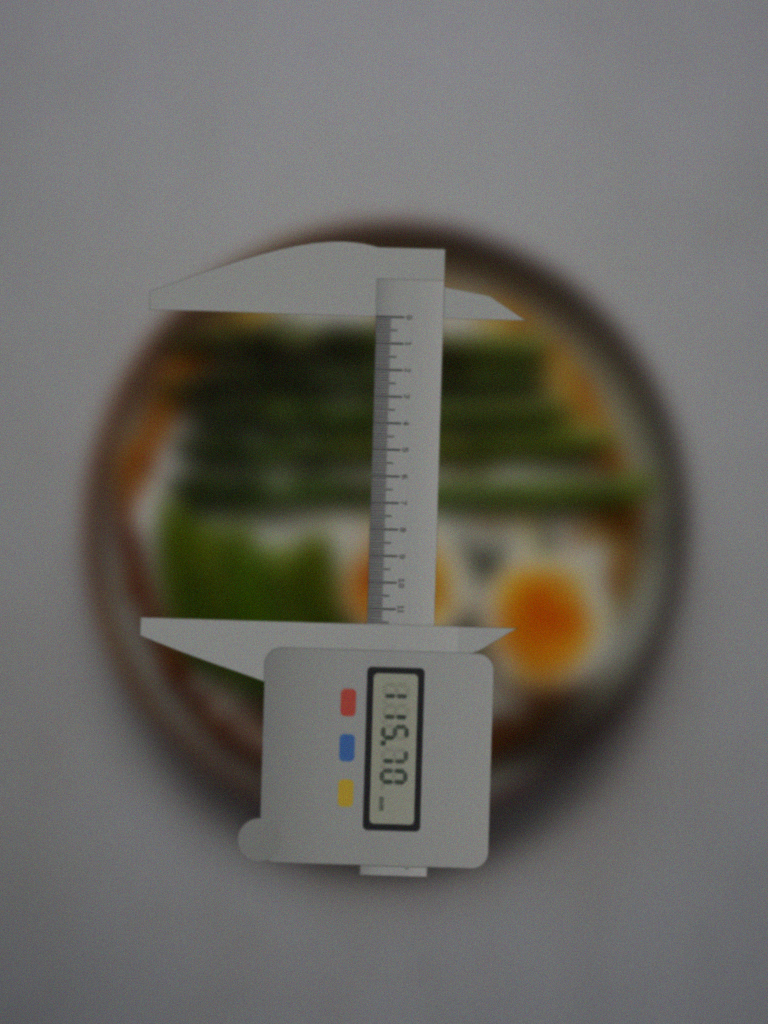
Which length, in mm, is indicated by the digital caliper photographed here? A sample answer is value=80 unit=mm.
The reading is value=115.70 unit=mm
